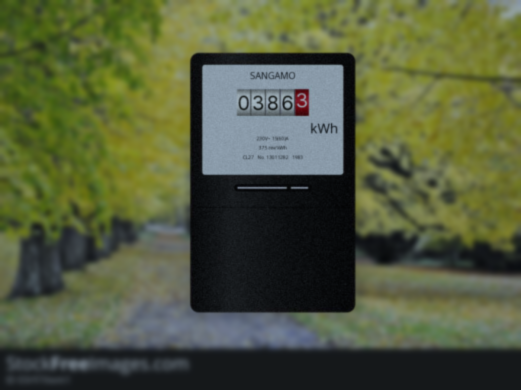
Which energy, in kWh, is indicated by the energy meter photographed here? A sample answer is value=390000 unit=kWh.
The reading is value=386.3 unit=kWh
